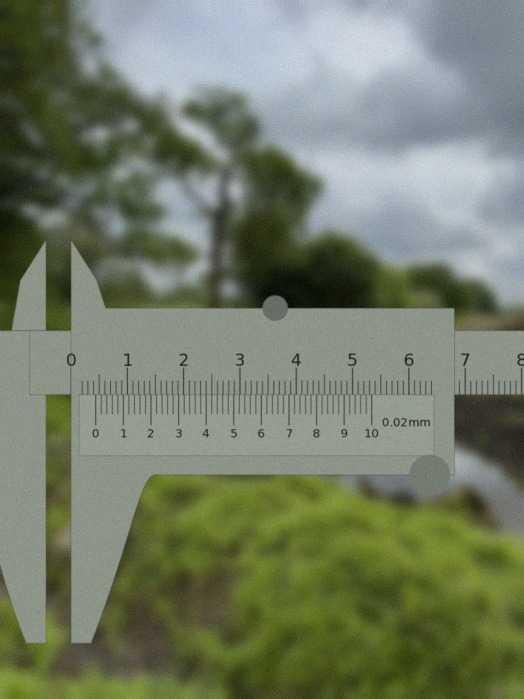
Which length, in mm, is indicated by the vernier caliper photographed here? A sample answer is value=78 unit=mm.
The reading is value=4.4 unit=mm
